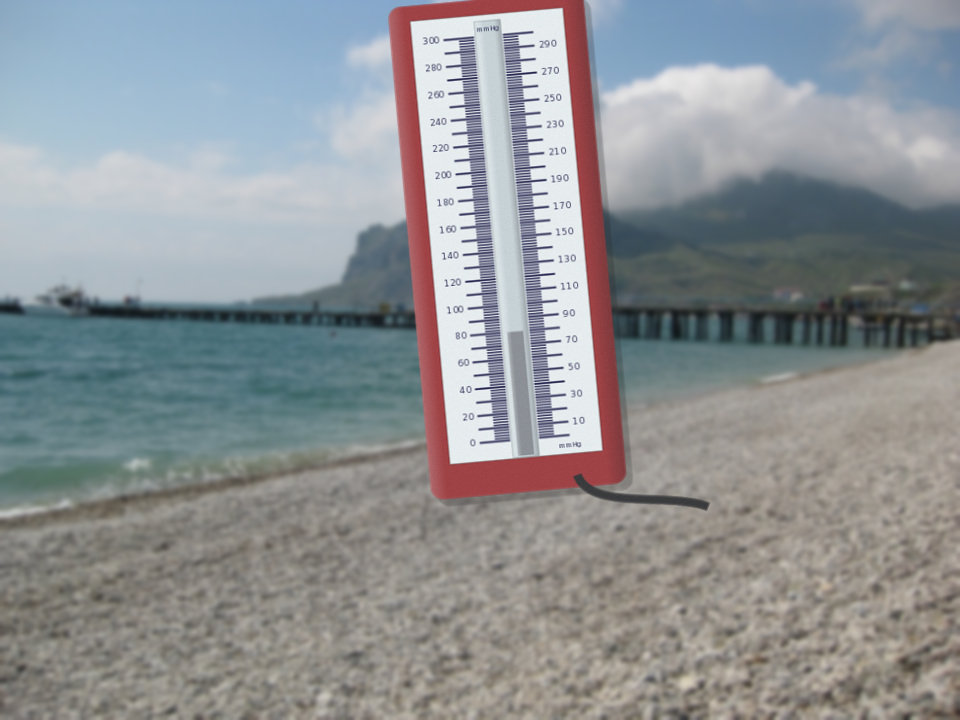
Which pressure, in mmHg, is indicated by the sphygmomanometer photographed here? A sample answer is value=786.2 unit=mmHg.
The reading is value=80 unit=mmHg
